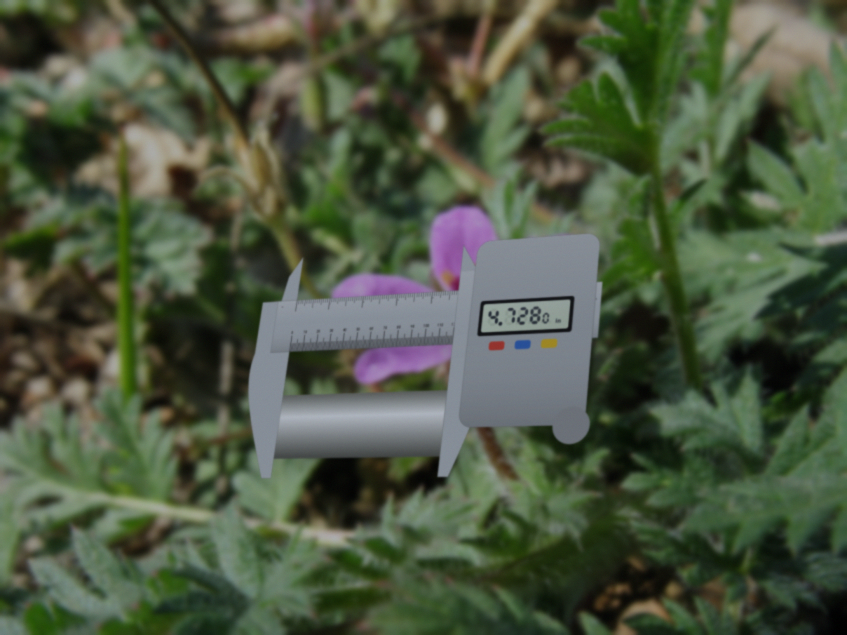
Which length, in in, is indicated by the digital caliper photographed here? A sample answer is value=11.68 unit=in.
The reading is value=4.7280 unit=in
